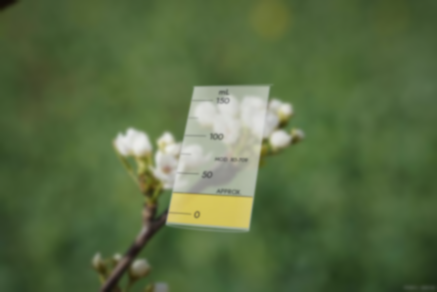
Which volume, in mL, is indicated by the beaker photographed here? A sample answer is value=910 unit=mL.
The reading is value=25 unit=mL
